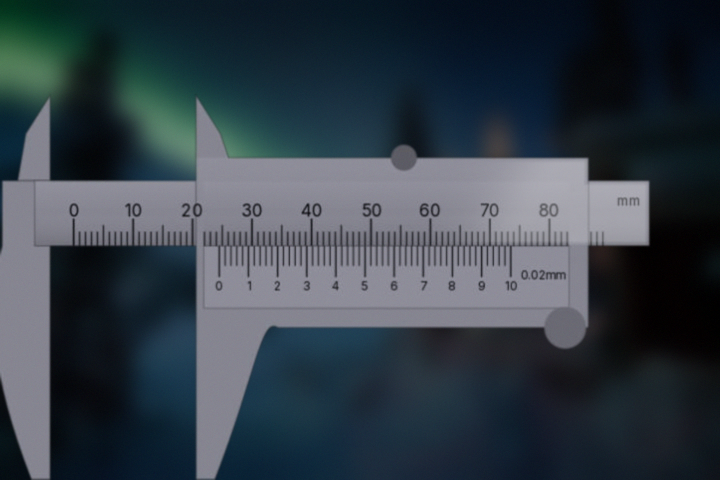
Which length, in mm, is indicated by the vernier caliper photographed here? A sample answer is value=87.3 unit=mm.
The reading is value=24.5 unit=mm
